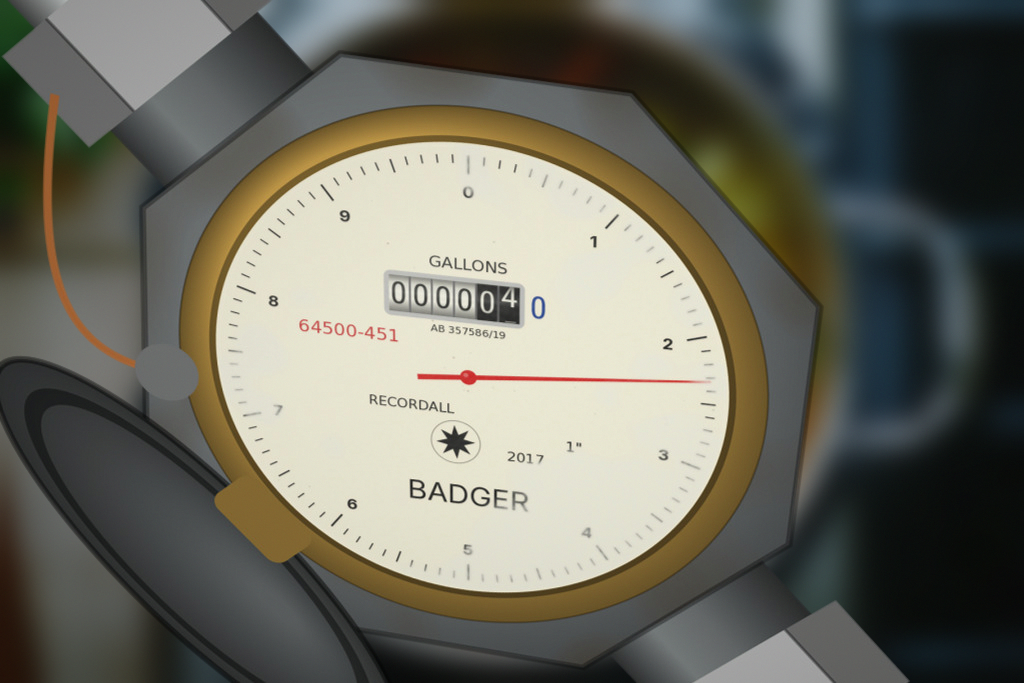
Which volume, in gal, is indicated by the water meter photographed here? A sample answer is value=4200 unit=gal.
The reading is value=42.3 unit=gal
